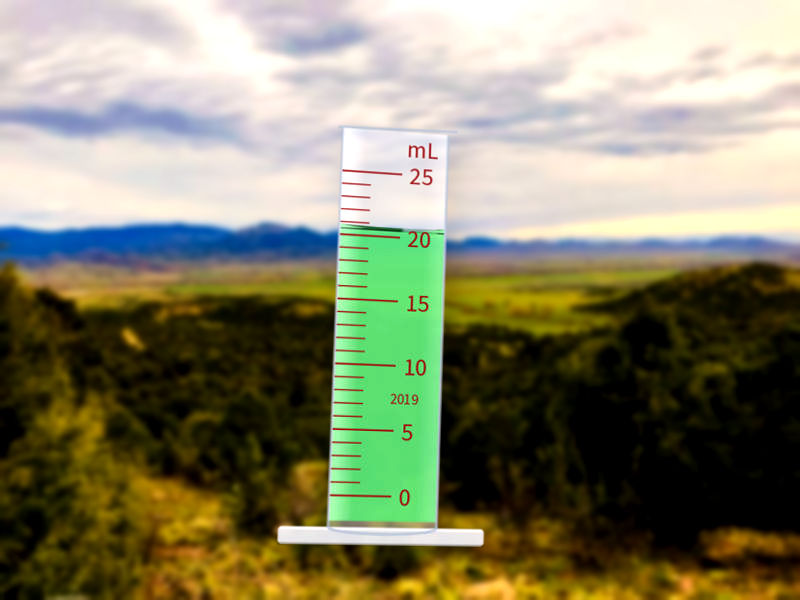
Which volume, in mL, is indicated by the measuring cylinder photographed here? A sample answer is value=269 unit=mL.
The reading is value=20.5 unit=mL
